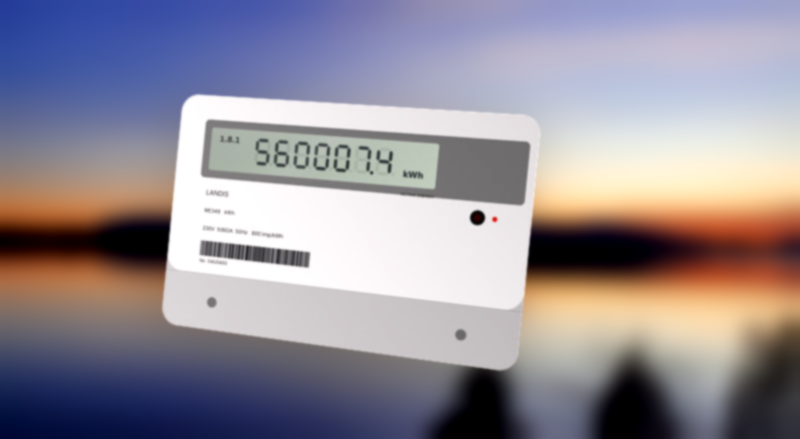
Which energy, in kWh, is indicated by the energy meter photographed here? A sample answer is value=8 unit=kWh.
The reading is value=560007.4 unit=kWh
